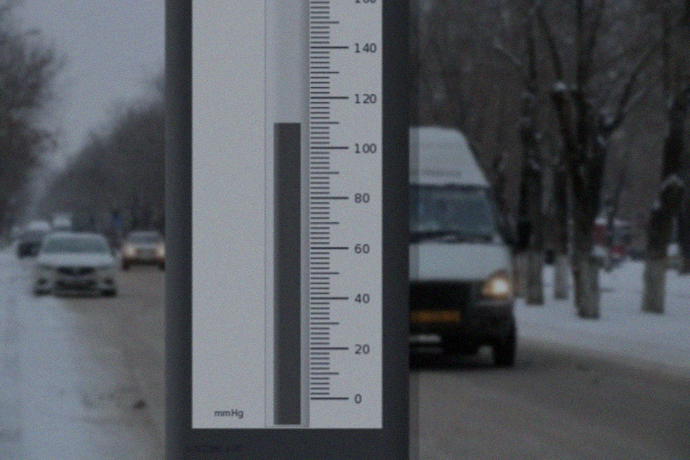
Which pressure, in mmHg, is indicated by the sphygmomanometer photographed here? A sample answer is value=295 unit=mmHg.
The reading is value=110 unit=mmHg
